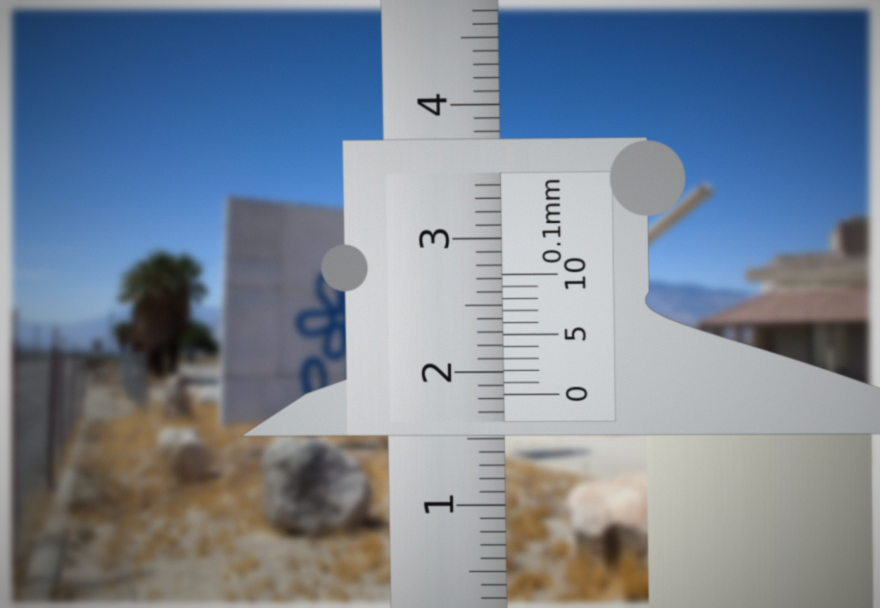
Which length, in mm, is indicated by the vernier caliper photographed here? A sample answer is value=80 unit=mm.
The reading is value=18.3 unit=mm
